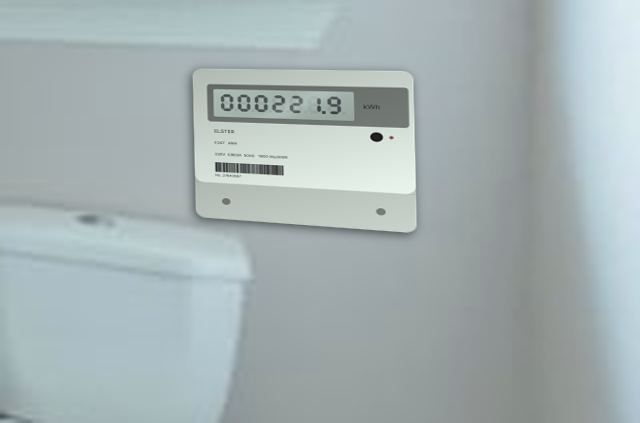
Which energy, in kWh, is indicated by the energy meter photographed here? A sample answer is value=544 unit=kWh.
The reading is value=221.9 unit=kWh
